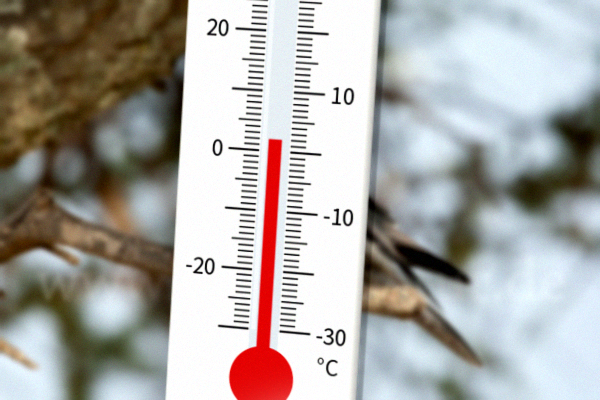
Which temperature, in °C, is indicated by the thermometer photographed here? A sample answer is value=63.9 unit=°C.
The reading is value=2 unit=°C
